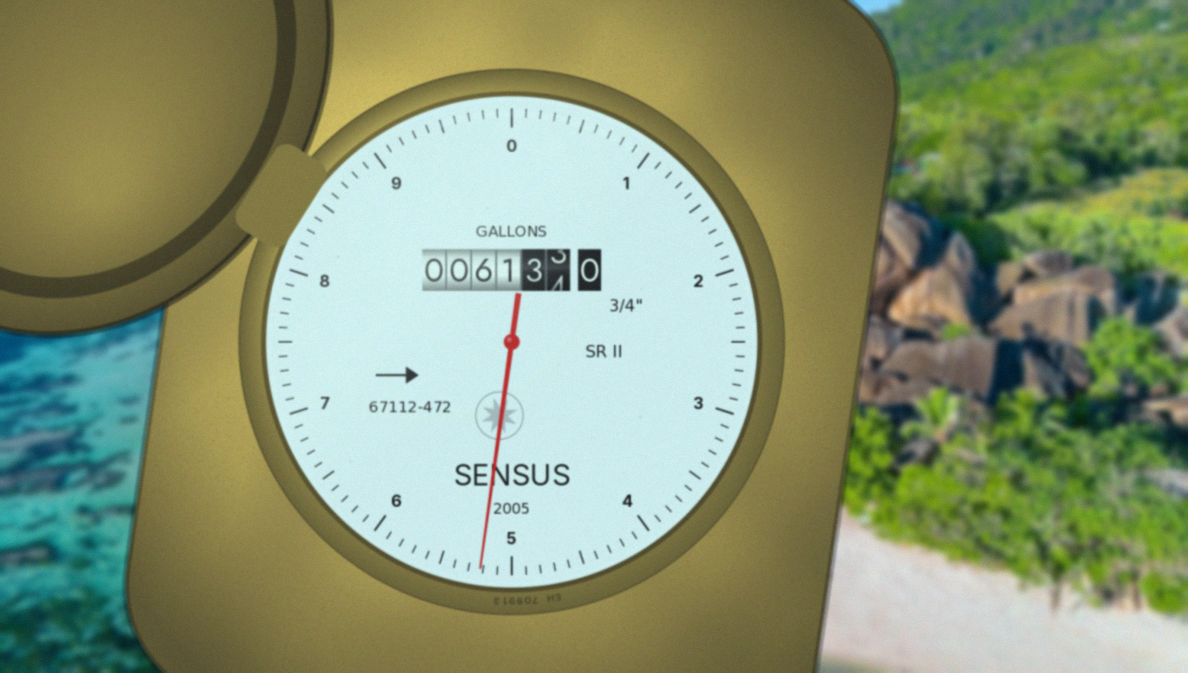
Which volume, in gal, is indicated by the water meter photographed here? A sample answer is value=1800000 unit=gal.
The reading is value=61335.2 unit=gal
